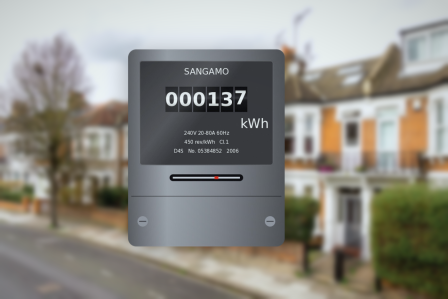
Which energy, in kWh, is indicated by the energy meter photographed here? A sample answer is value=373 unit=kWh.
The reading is value=137 unit=kWh
